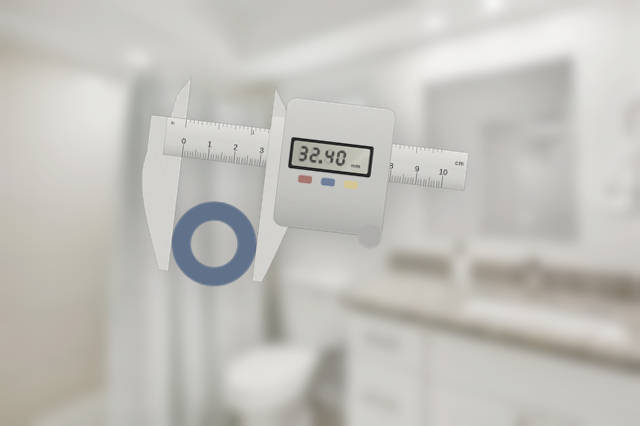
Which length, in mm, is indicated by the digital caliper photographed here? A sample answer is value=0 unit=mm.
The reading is value=32.40 unit=mm
